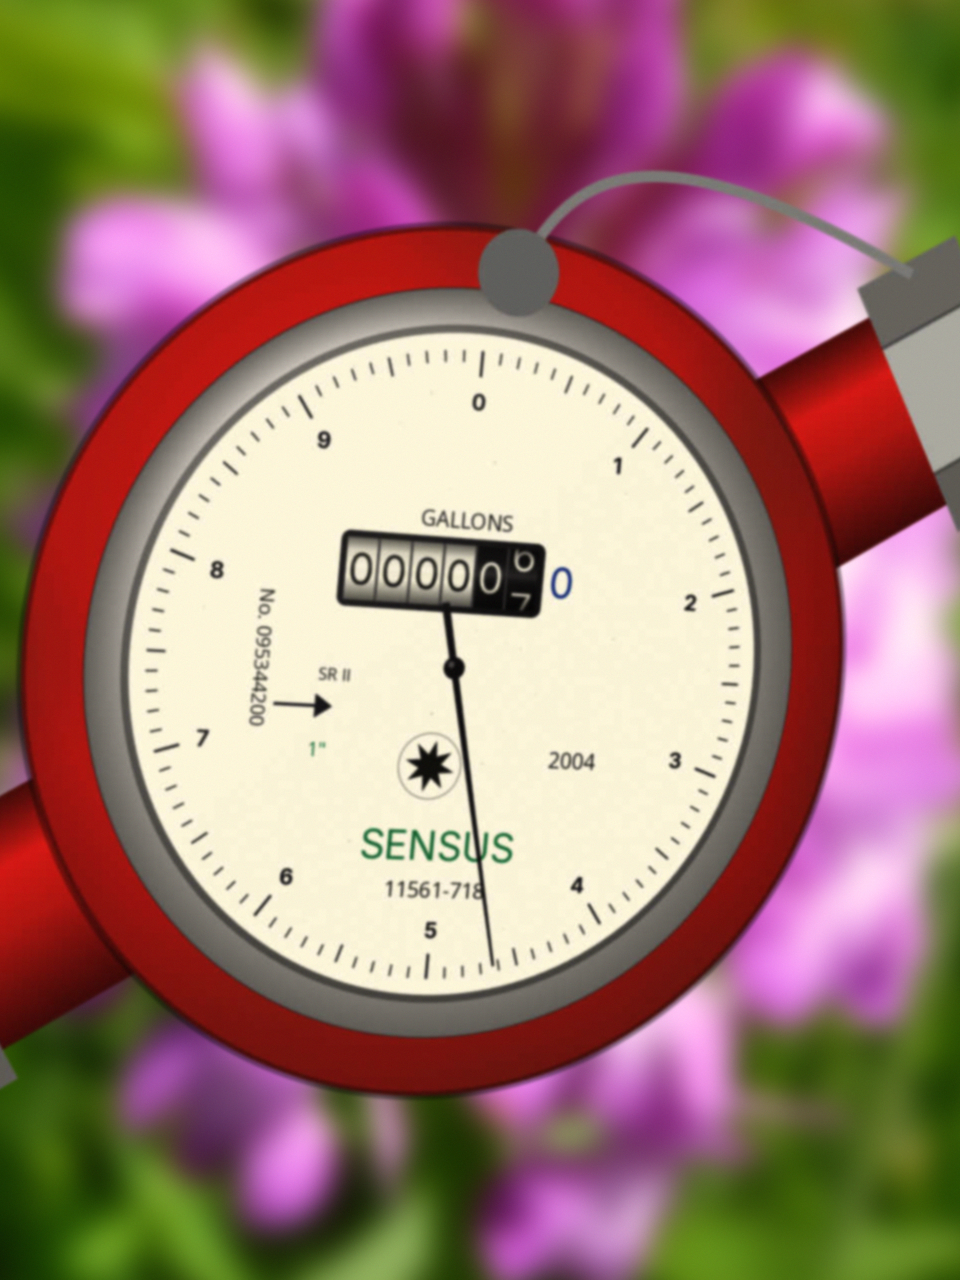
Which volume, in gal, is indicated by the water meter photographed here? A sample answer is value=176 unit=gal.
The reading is value=64.6 unit=gal
